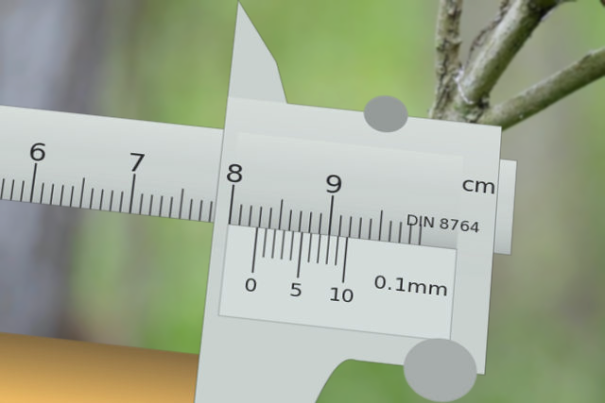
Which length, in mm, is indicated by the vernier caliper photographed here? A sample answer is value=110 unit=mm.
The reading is value=82.8 unit=mm
